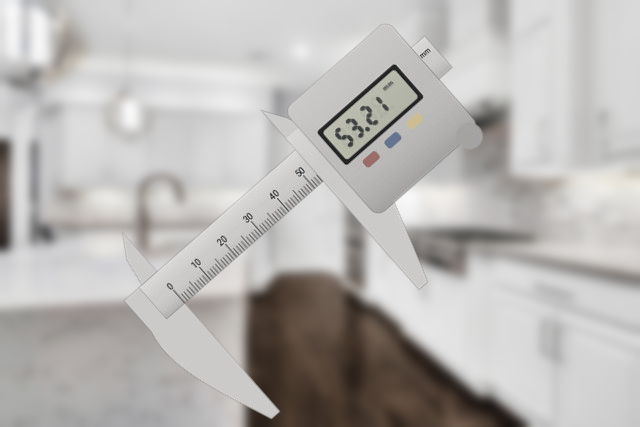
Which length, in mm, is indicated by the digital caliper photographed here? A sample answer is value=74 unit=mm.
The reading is value=53.21 unit=mm
